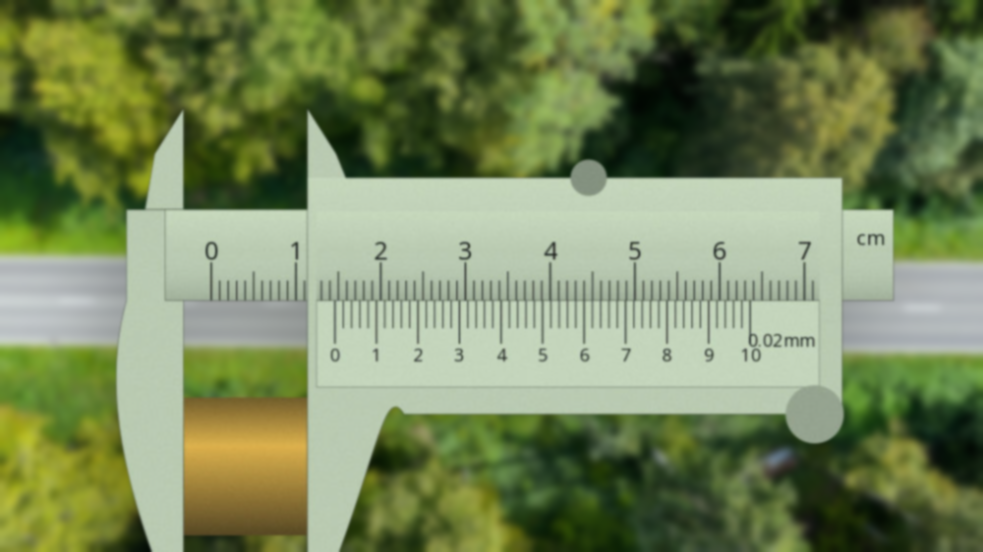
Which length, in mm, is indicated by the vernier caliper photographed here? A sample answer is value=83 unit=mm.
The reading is value=14.6 unit=mm
